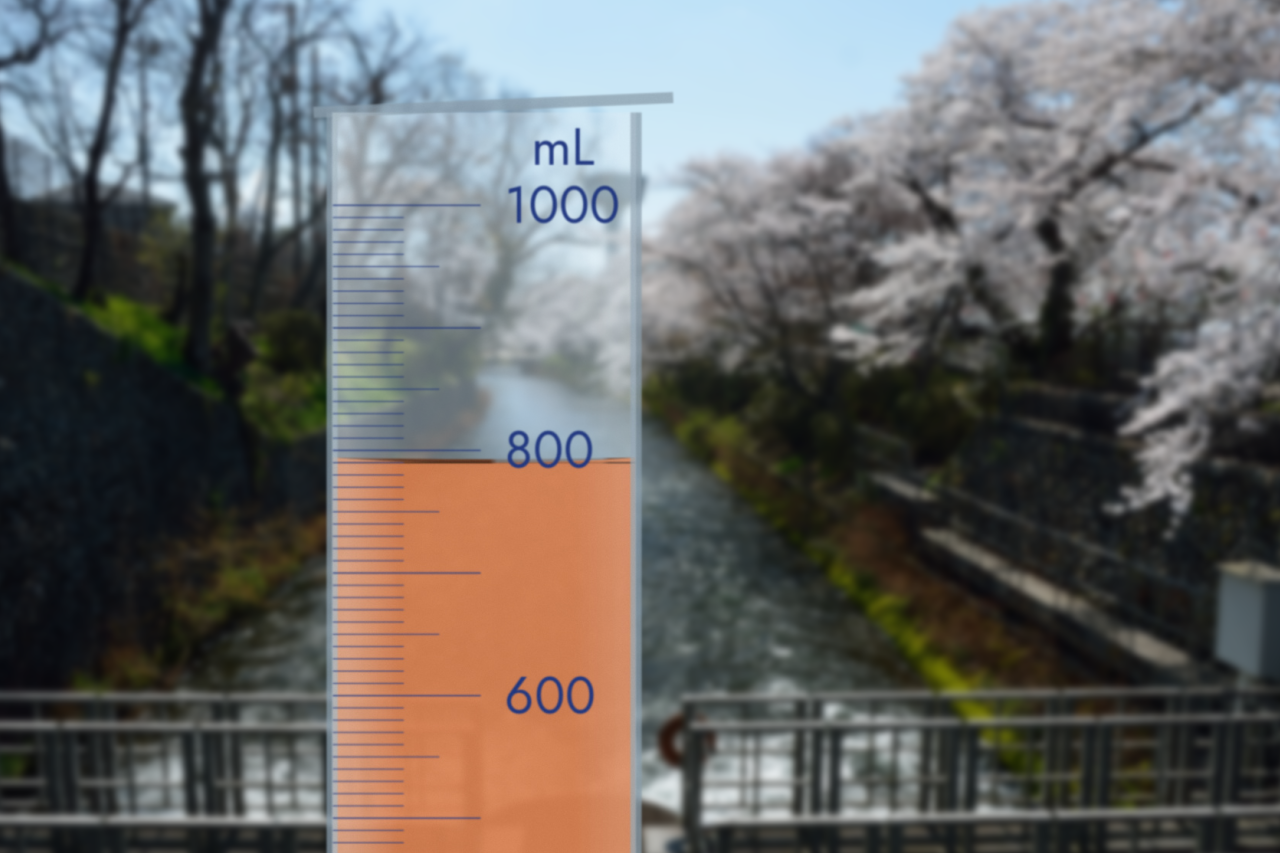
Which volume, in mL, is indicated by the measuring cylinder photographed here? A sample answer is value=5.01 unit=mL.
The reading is value=790 unit=mL
